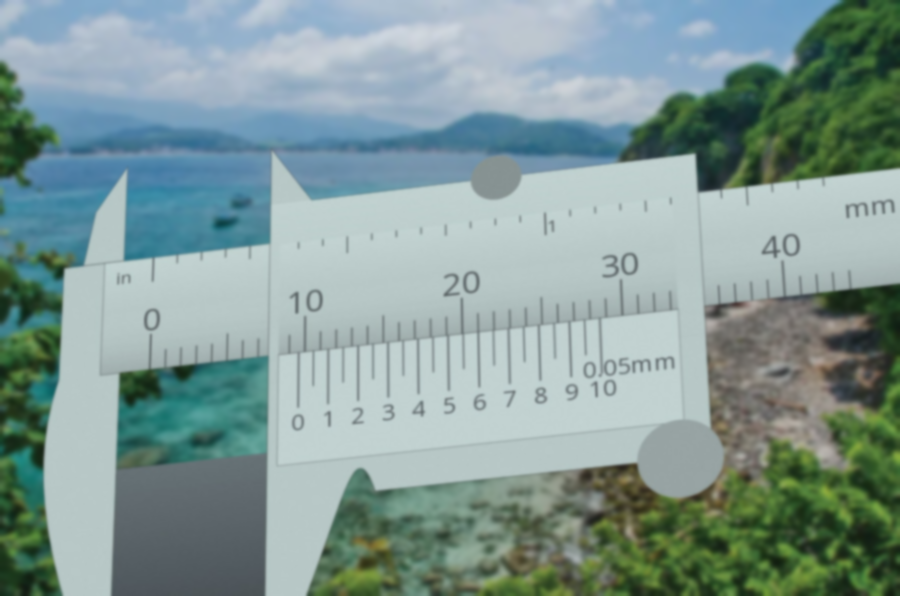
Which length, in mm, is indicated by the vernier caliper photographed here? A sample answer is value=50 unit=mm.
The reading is value=9.6 unit=mm
